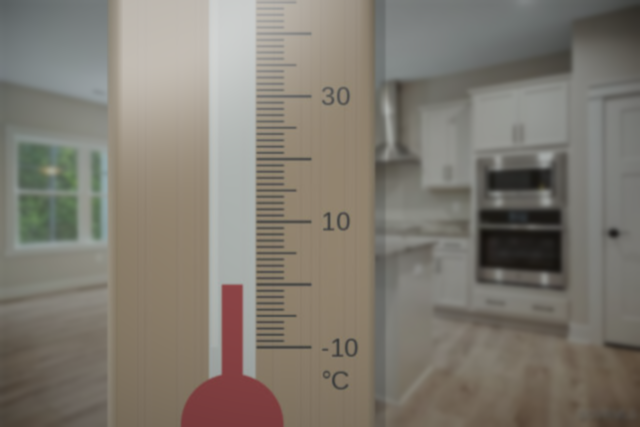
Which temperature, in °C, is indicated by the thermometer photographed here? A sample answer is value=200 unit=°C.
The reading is value=0 unit=°C
